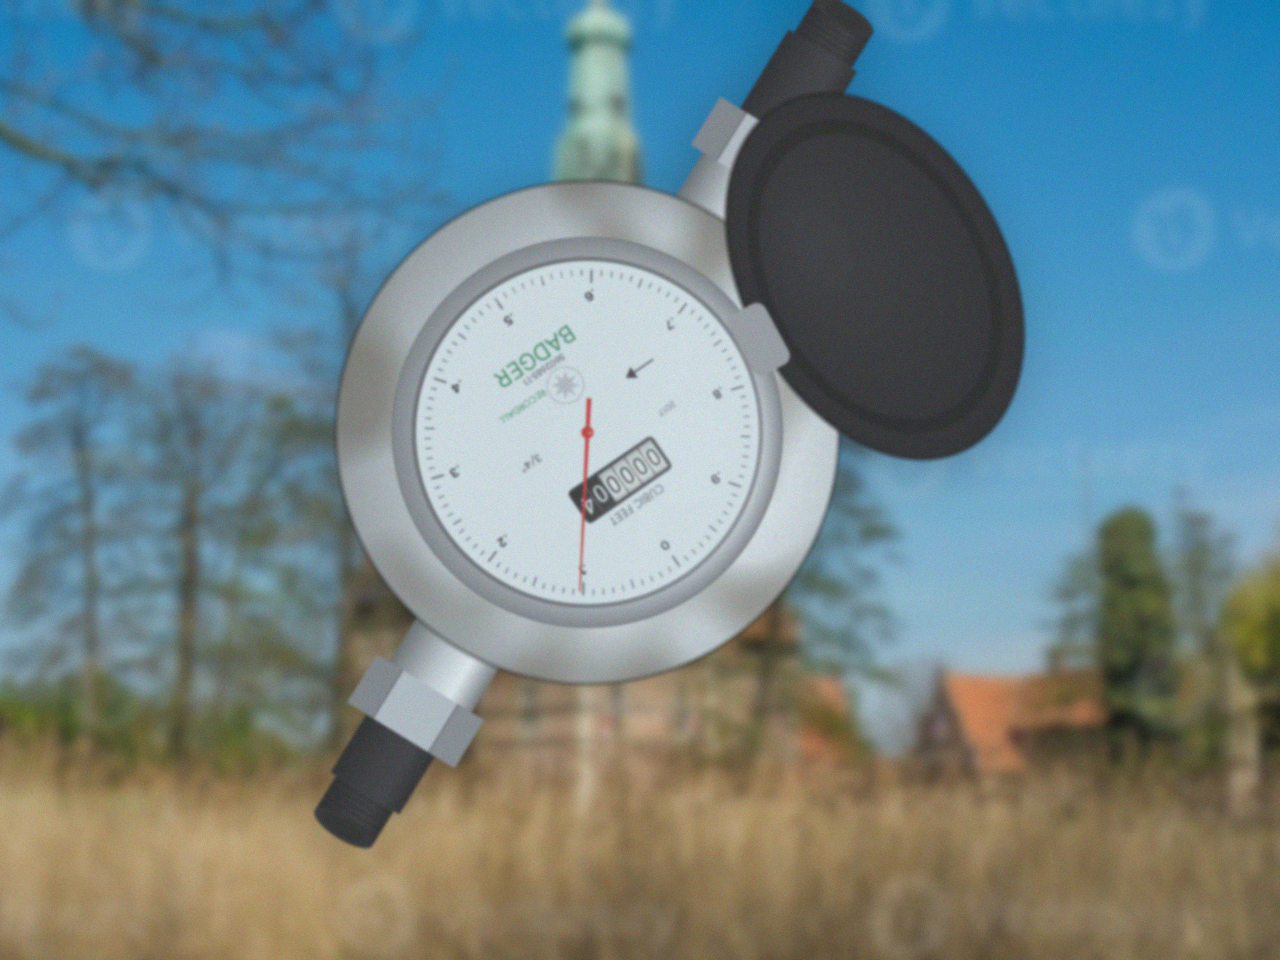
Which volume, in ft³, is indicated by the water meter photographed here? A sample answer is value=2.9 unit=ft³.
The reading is value=4.10 unit=ft³
